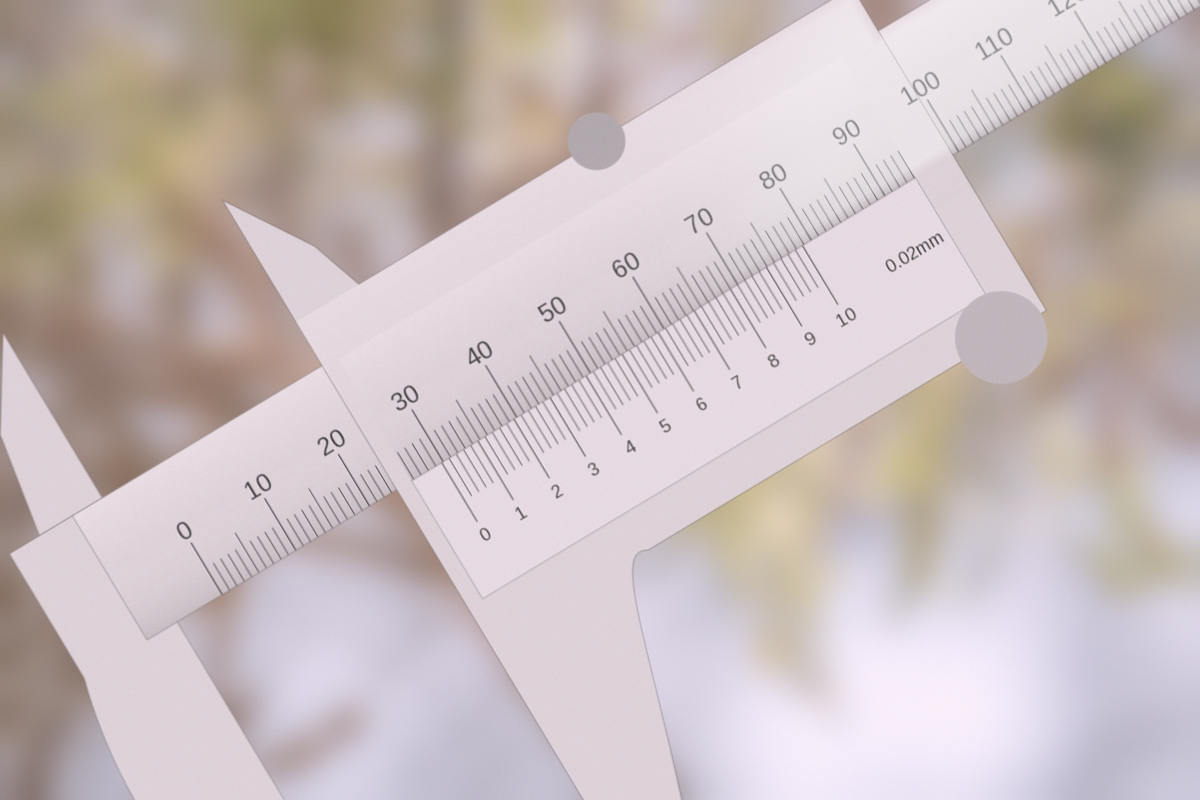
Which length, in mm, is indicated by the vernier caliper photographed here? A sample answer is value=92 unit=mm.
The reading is value=29.8 unit=mm
